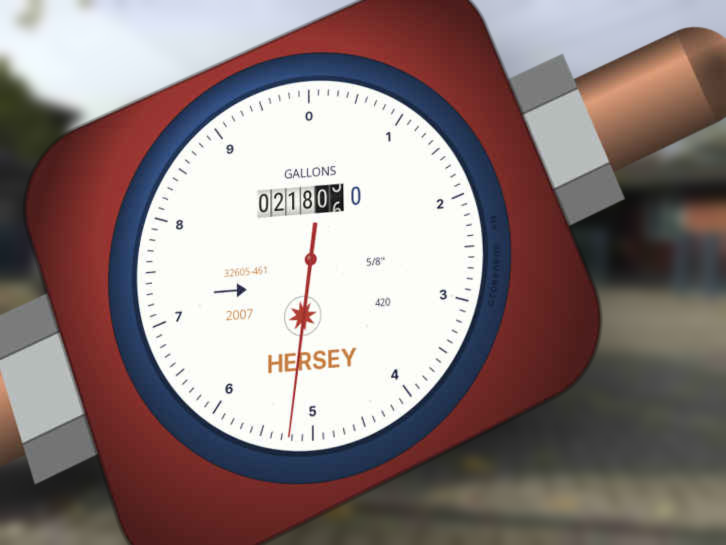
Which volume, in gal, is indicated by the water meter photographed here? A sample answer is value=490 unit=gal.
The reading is value=218055.2 unit=gal
